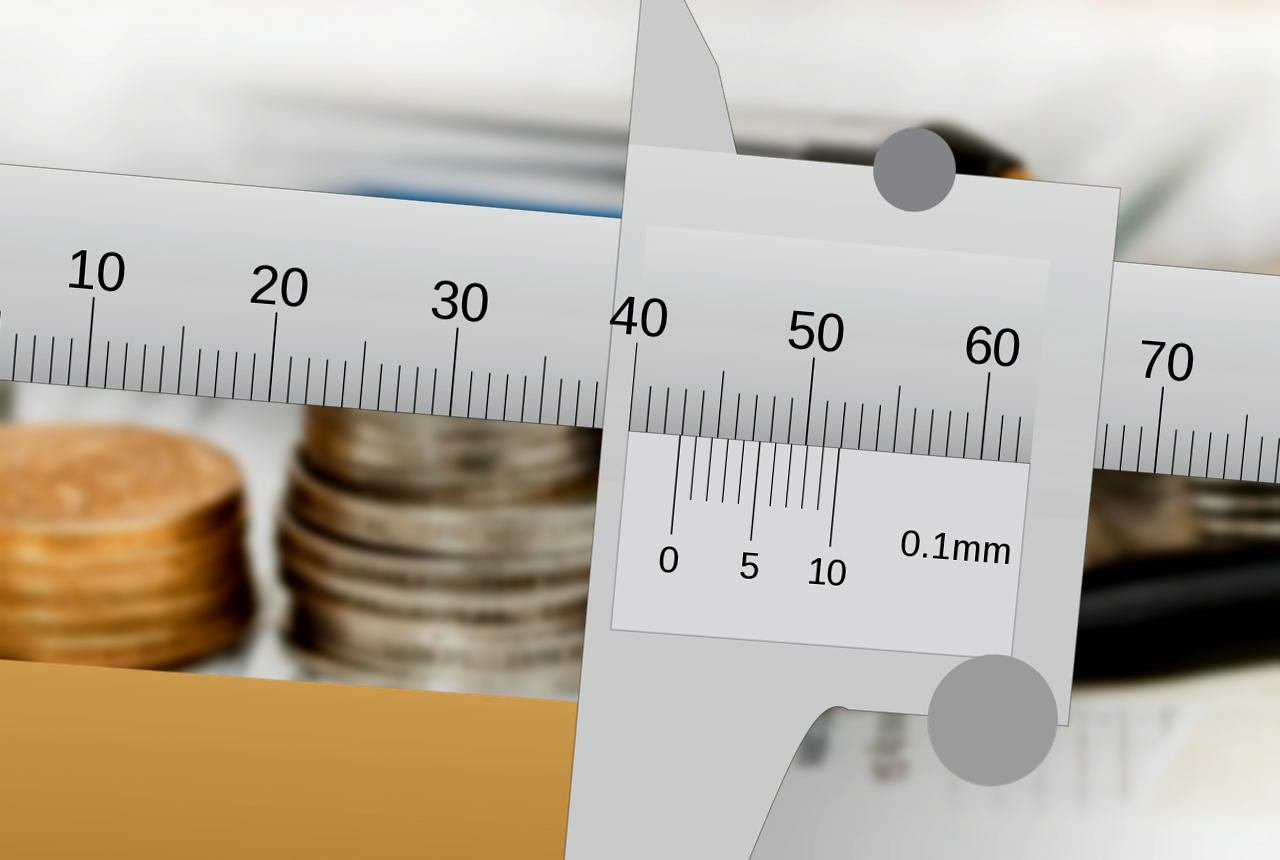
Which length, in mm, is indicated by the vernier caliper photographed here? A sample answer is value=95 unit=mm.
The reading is value=42.9 unit=mm
